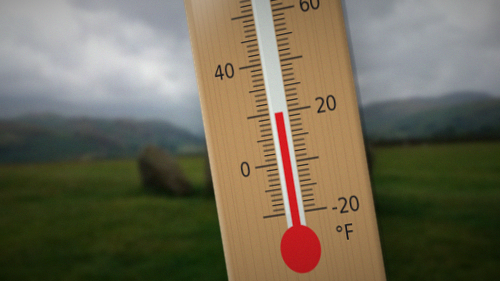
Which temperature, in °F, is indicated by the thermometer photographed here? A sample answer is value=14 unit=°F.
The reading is value=20 unit=°F
